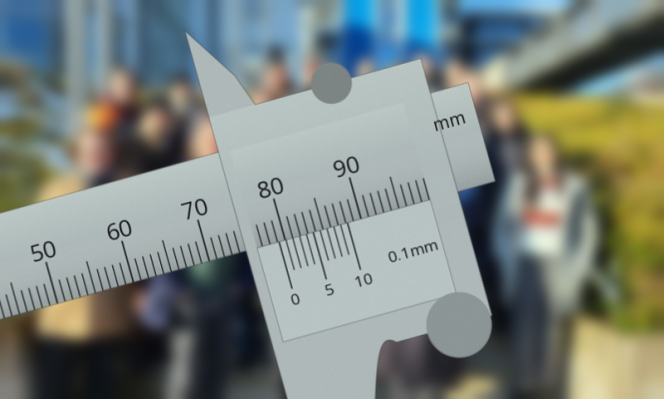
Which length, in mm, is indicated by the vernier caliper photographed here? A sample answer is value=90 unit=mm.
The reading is value=79.2 unit=mm
